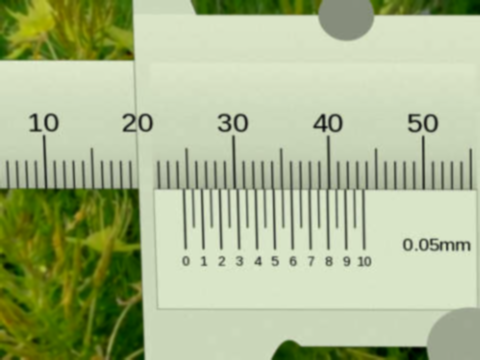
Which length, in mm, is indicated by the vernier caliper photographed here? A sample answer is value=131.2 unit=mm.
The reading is value=24.6 unit=mm
